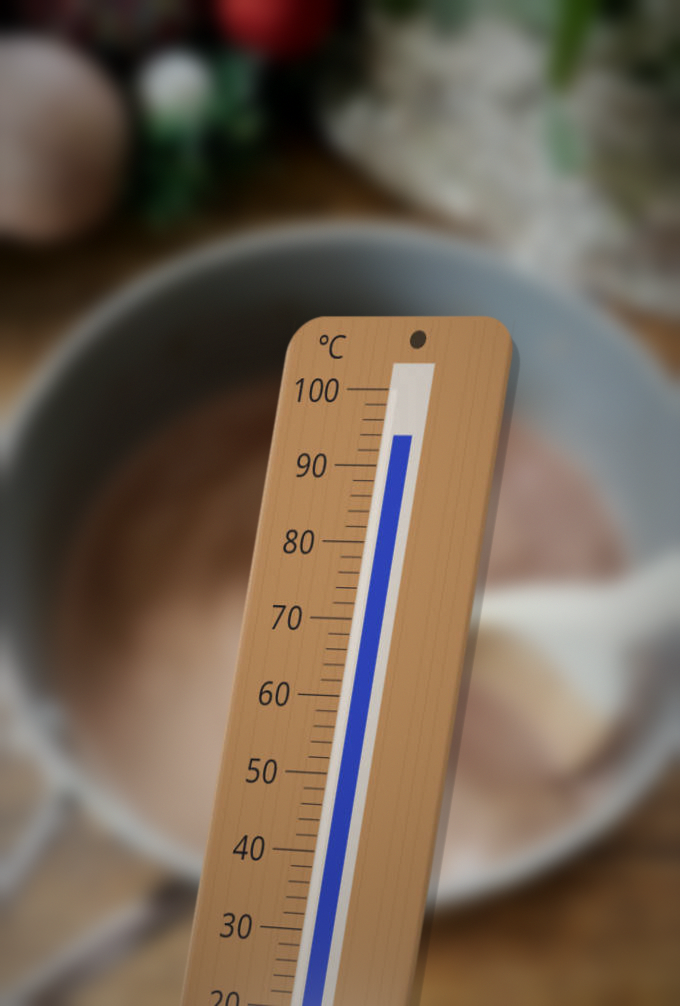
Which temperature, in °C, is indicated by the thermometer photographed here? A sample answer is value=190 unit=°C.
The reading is value=94 unit=°C
